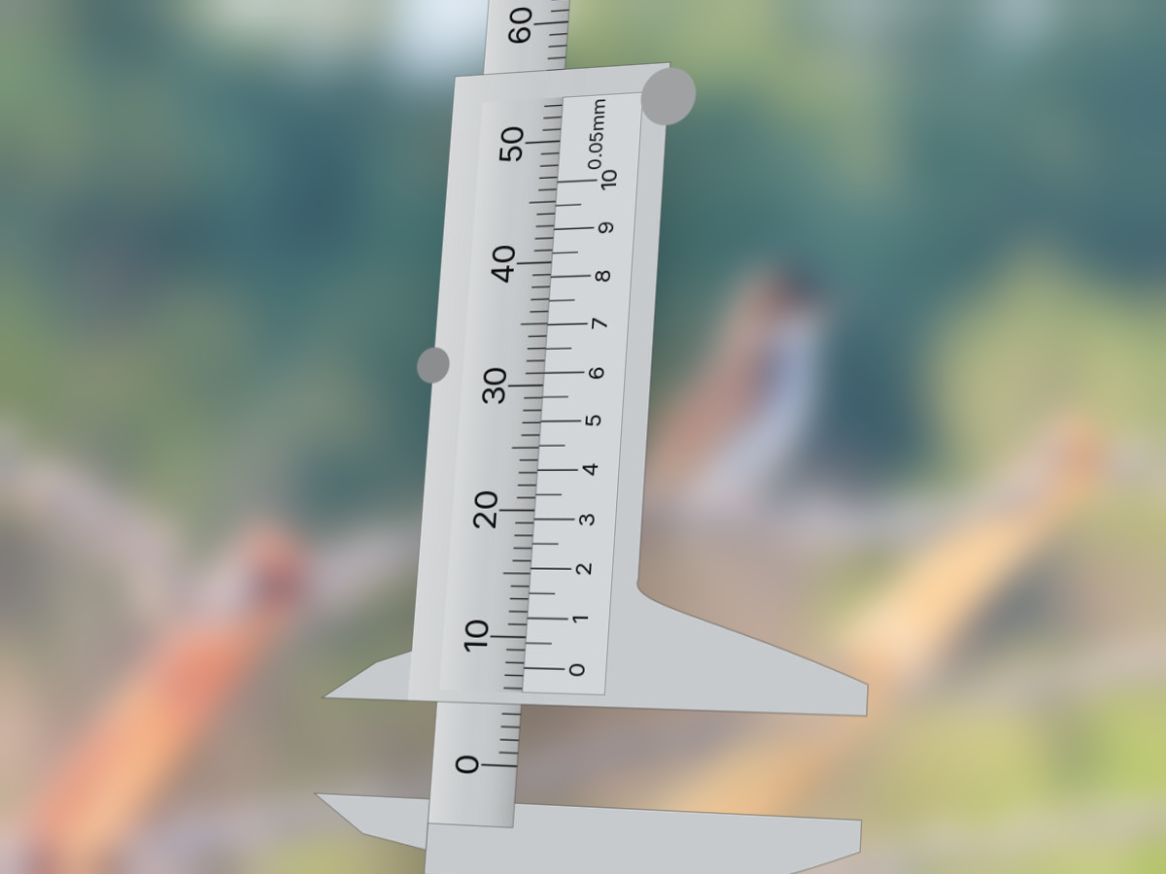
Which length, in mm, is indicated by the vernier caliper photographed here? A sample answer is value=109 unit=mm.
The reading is value=7.6 unit=mm
